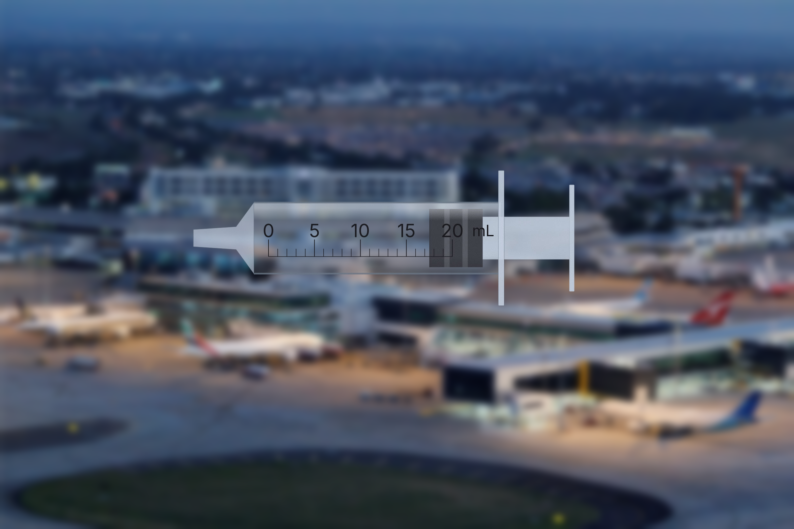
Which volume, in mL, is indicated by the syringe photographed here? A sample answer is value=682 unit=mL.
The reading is value=17.5 unit=mL
